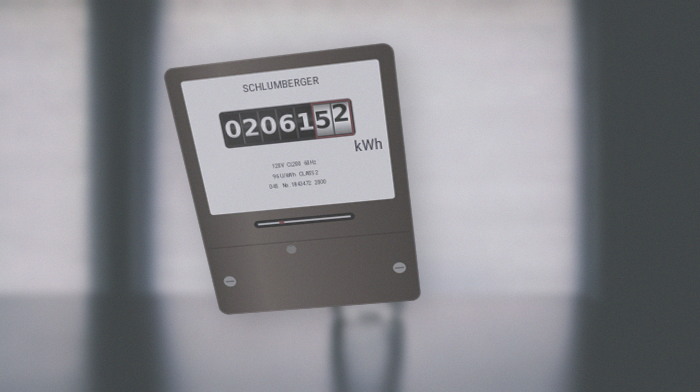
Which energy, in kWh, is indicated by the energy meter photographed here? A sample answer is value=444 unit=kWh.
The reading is value=2061.52 unit=kWh
